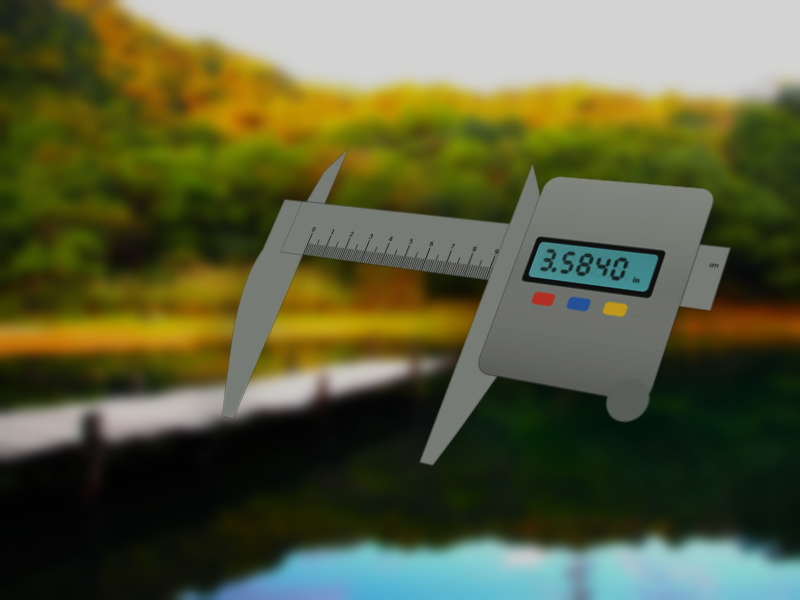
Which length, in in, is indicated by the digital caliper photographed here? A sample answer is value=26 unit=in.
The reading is value=3.5840 unit=in
